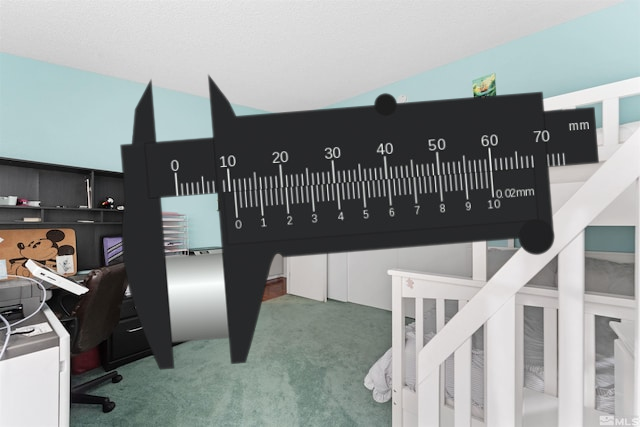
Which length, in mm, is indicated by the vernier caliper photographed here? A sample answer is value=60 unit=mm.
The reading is value=11.0 unit=mm
